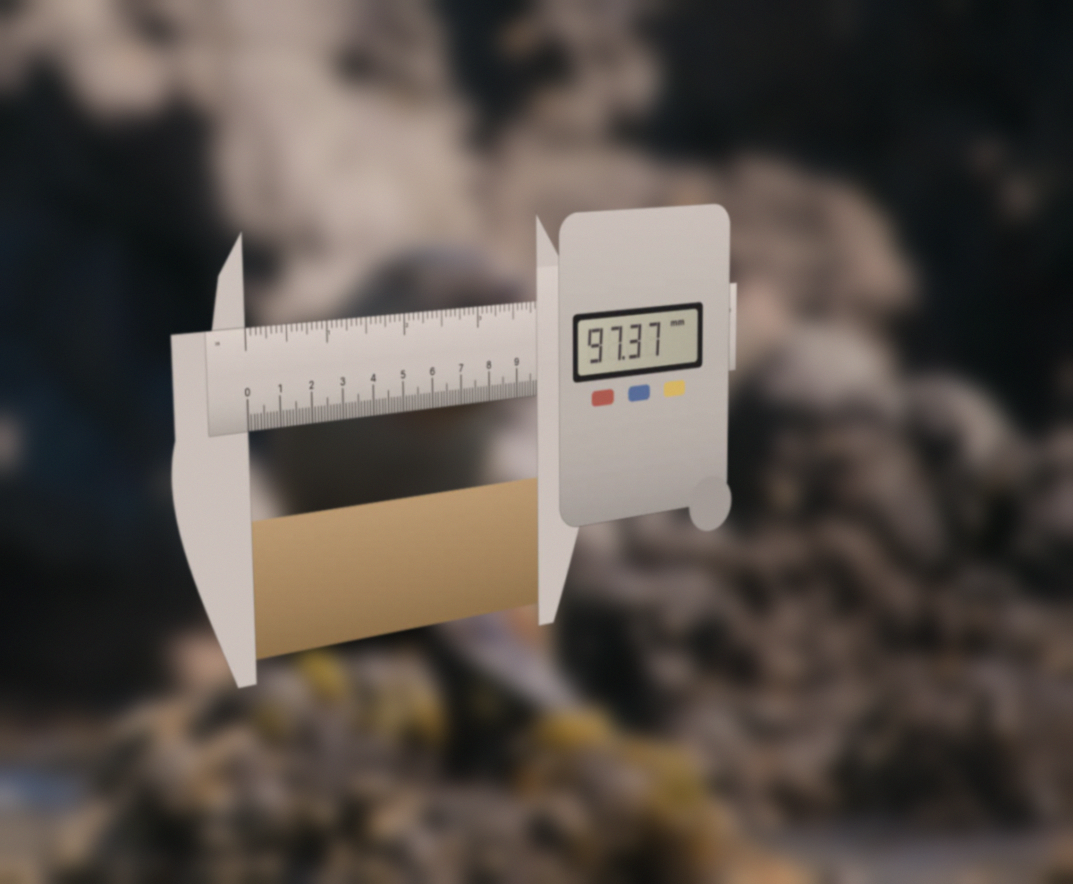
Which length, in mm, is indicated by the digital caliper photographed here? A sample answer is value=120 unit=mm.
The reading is value=97.37 unit=mm
